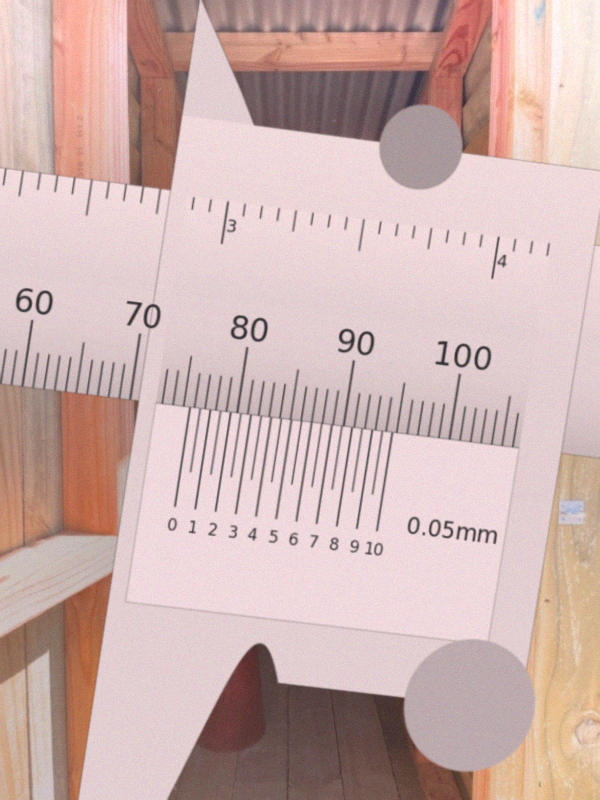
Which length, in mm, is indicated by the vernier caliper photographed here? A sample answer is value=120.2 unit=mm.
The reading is value=75.6 unit=mm
